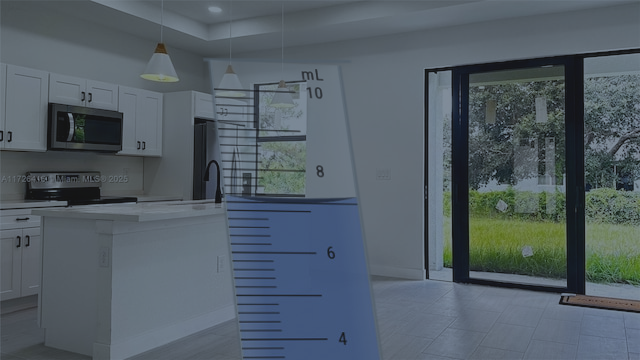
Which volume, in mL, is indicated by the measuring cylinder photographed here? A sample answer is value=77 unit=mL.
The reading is value=7.2 unit=mL
